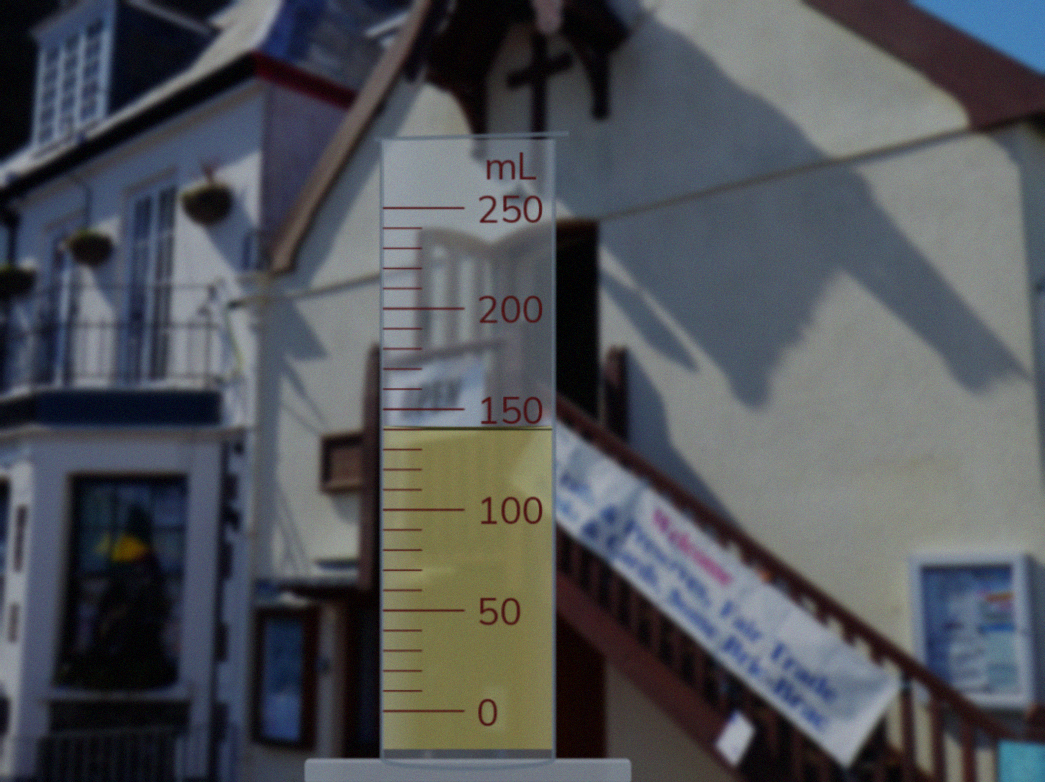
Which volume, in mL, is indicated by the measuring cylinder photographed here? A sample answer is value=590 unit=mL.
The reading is value=140 unit=mL
